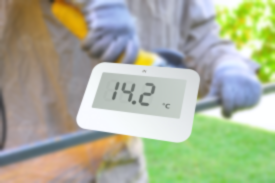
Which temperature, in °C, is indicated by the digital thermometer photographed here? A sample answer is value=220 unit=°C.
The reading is value=14.2 unit=°C
